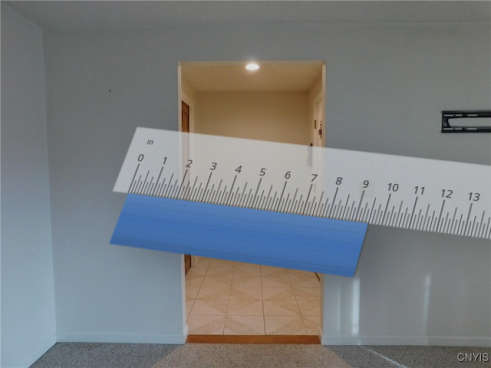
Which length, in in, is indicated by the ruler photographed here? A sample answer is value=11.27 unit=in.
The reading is value=9.5 unit=in
